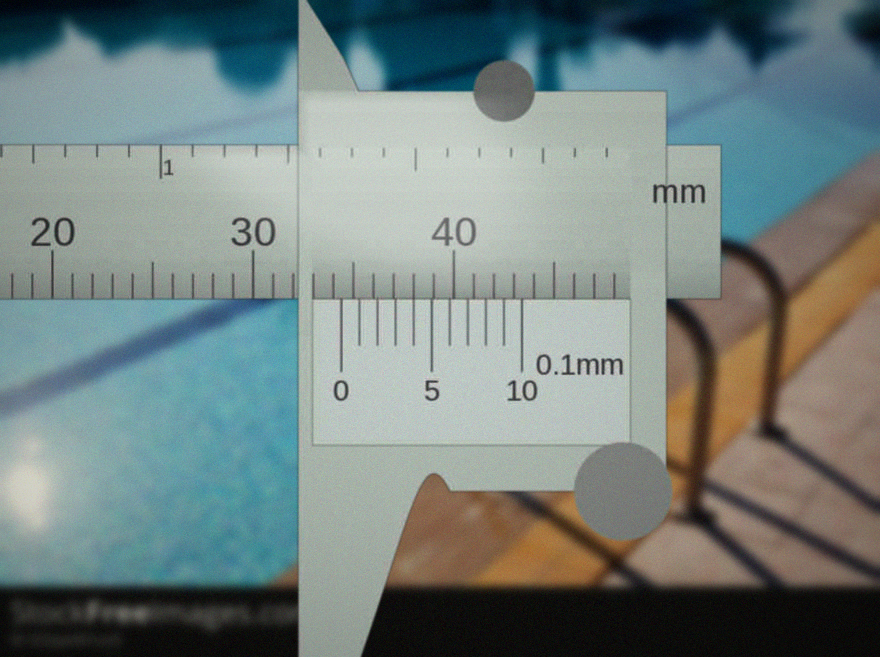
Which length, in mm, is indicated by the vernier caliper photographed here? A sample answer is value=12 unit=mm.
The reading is value=34.4 unit=mm
